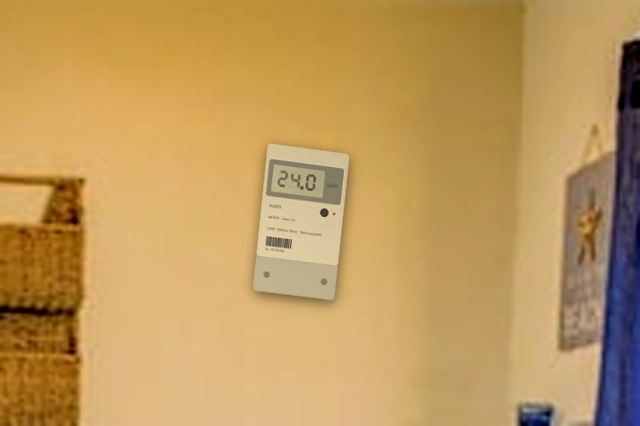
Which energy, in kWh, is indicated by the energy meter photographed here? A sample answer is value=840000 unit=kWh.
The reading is value=24.0 unit=kWh
